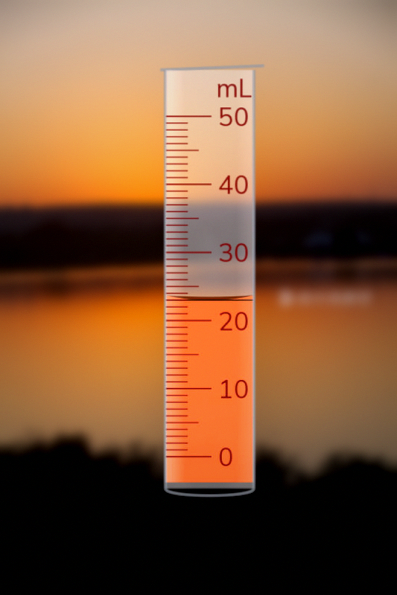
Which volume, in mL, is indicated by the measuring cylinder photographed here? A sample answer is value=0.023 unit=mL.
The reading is value=23 unit=mL
